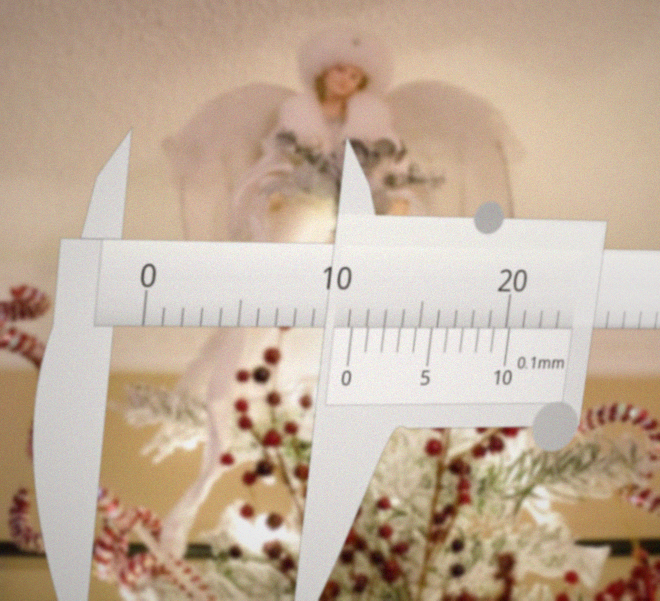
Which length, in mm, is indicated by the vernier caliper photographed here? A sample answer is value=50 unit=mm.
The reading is value=11.2 unit=mm
